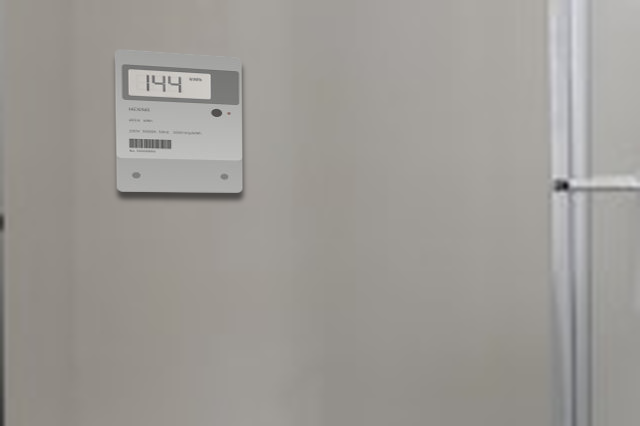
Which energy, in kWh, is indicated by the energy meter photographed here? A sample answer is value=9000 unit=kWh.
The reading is value=144 unit=kWh
